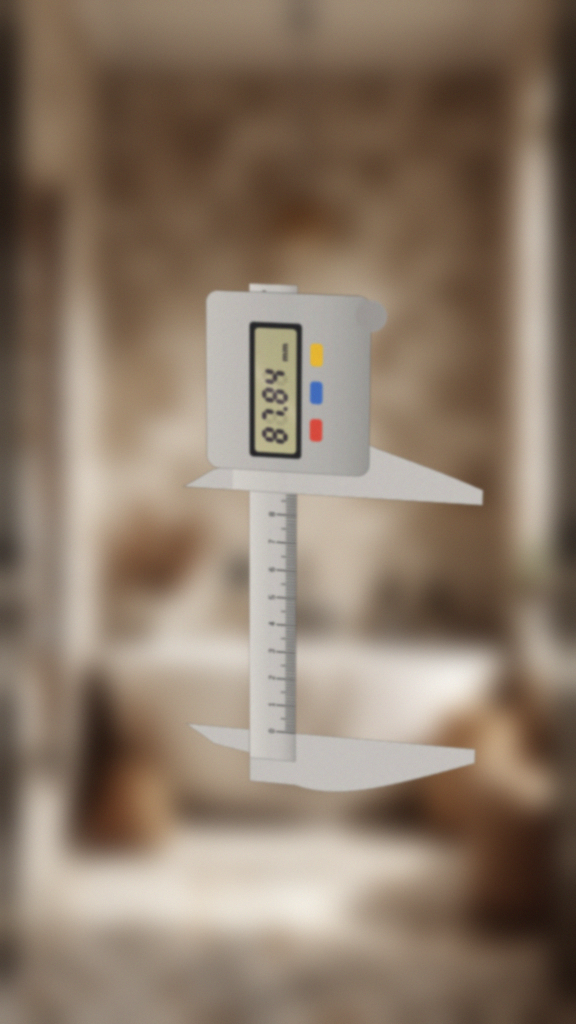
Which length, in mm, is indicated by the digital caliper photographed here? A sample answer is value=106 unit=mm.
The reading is value=87.84 unit=mm
